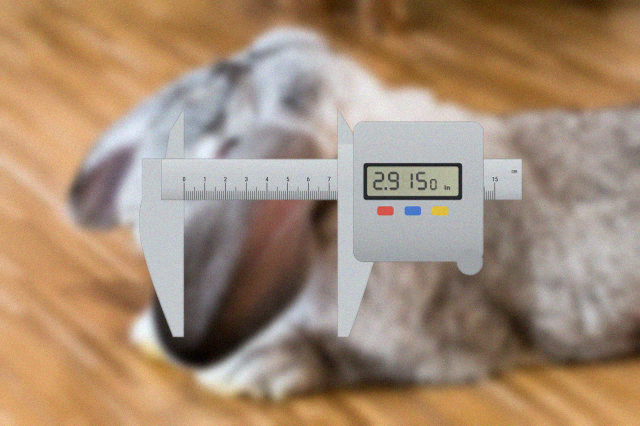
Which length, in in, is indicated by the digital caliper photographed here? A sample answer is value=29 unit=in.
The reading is value=2.9150 unit=in
